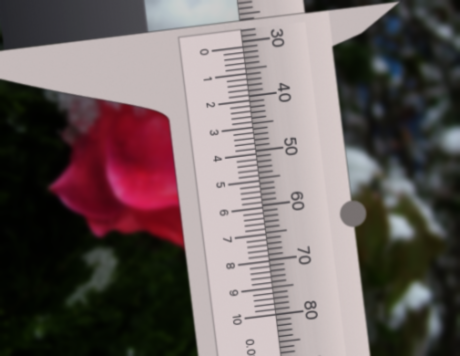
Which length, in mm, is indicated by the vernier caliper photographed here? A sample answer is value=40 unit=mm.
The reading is value=31.0 unit=mm
